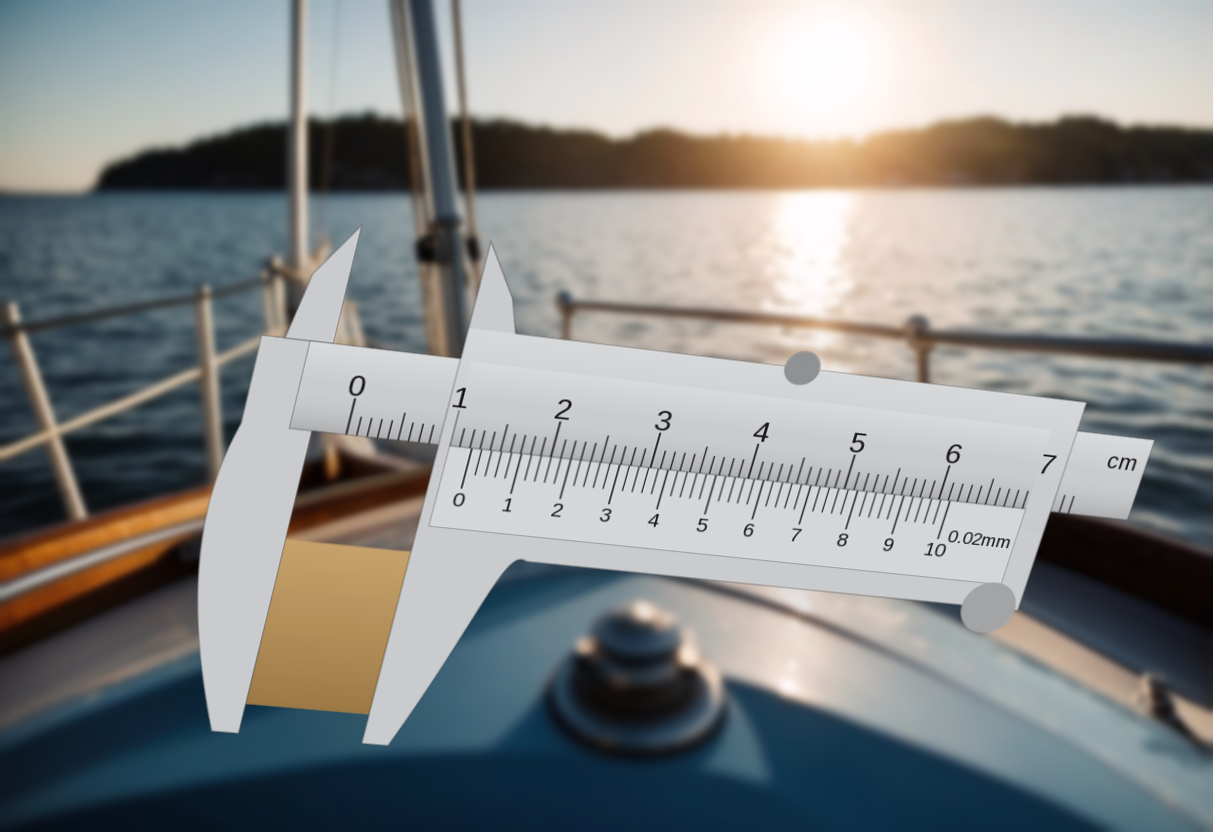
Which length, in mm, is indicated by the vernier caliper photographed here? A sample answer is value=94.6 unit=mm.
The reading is value=12.2 unit=mm
